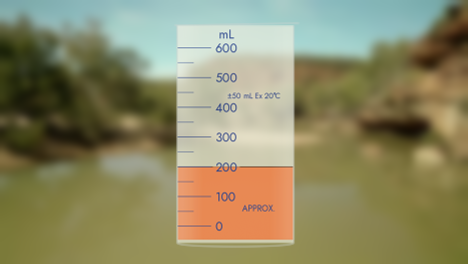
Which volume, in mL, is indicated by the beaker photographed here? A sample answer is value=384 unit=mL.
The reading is value=200 unit=mL
